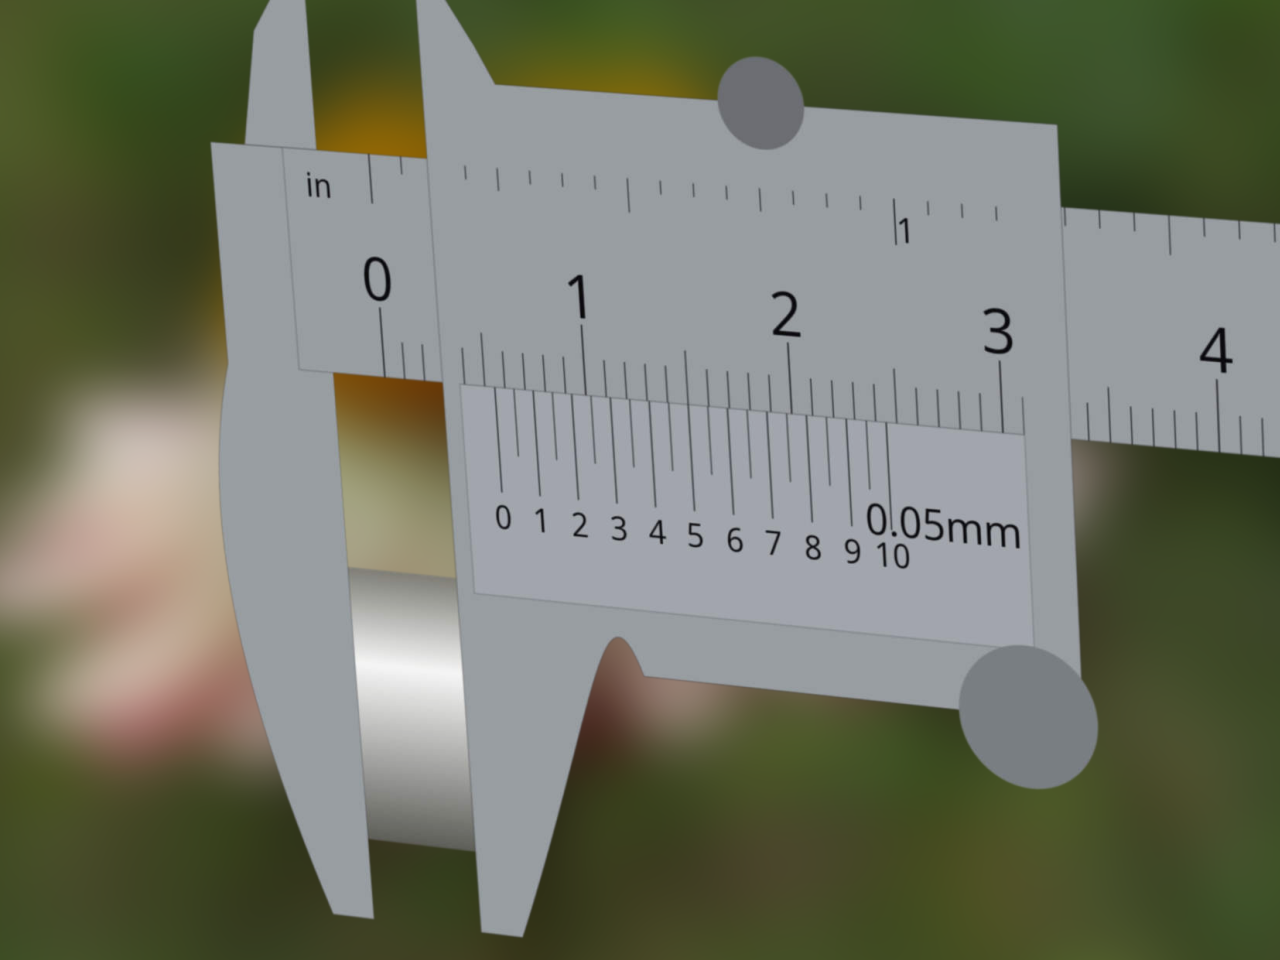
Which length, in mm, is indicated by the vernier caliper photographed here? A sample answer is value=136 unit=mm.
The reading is value=5.5 unit=mm
